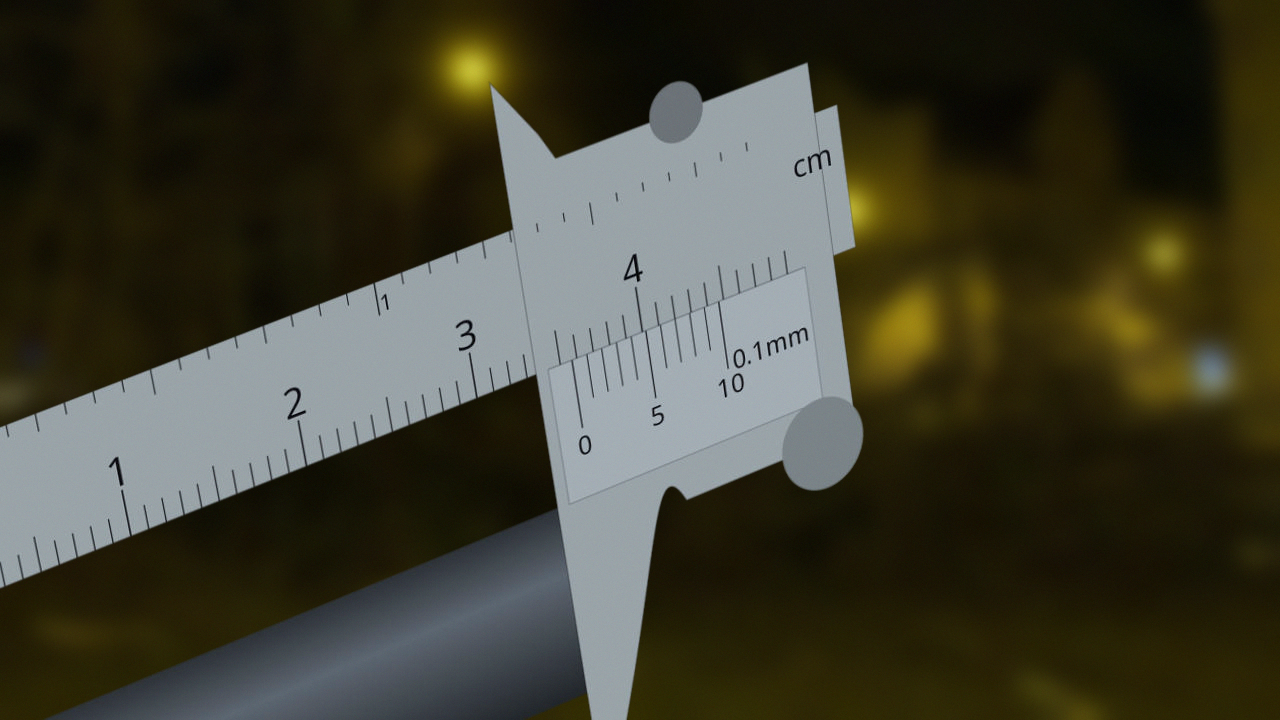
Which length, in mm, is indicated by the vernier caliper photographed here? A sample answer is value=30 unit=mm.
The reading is value=35.7 unit=mm
